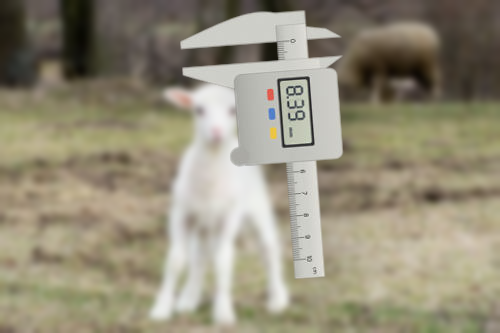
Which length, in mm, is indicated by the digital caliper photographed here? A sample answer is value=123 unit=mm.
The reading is value=8.39 unit=mm
